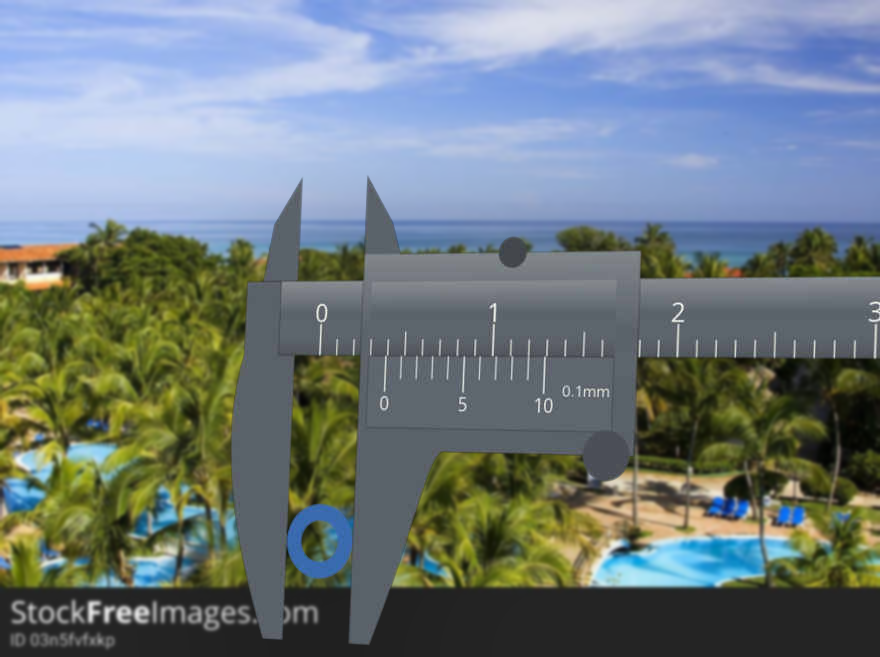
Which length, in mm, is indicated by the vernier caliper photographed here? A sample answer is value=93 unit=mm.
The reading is value=3.9 unit=mm
